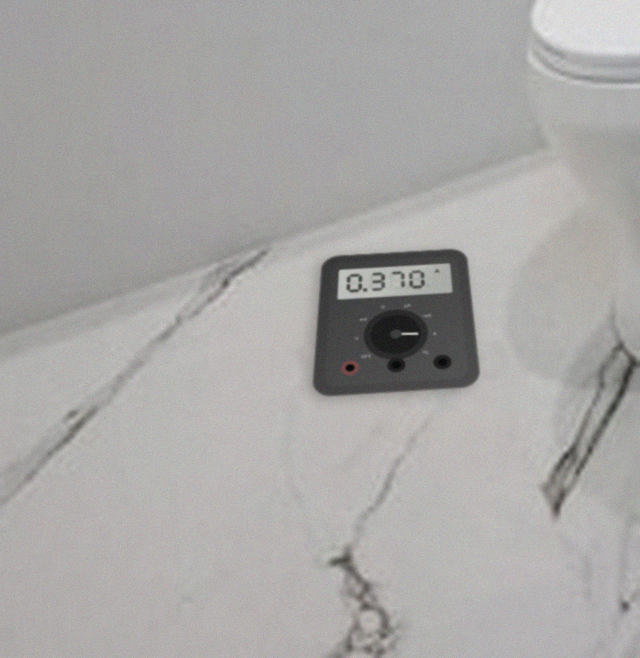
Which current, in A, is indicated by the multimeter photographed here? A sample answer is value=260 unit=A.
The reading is value=0.370 unit=A
